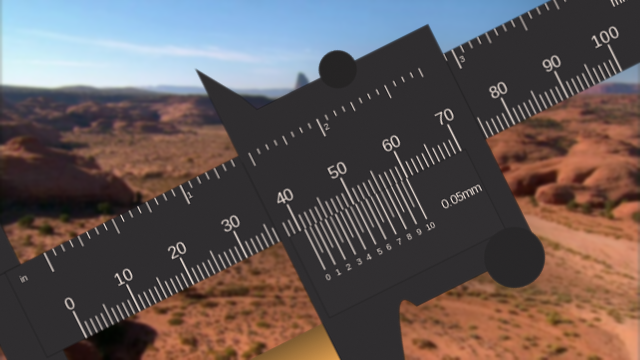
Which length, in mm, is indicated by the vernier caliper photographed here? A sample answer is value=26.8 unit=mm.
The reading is value=40.8 unit=mm
